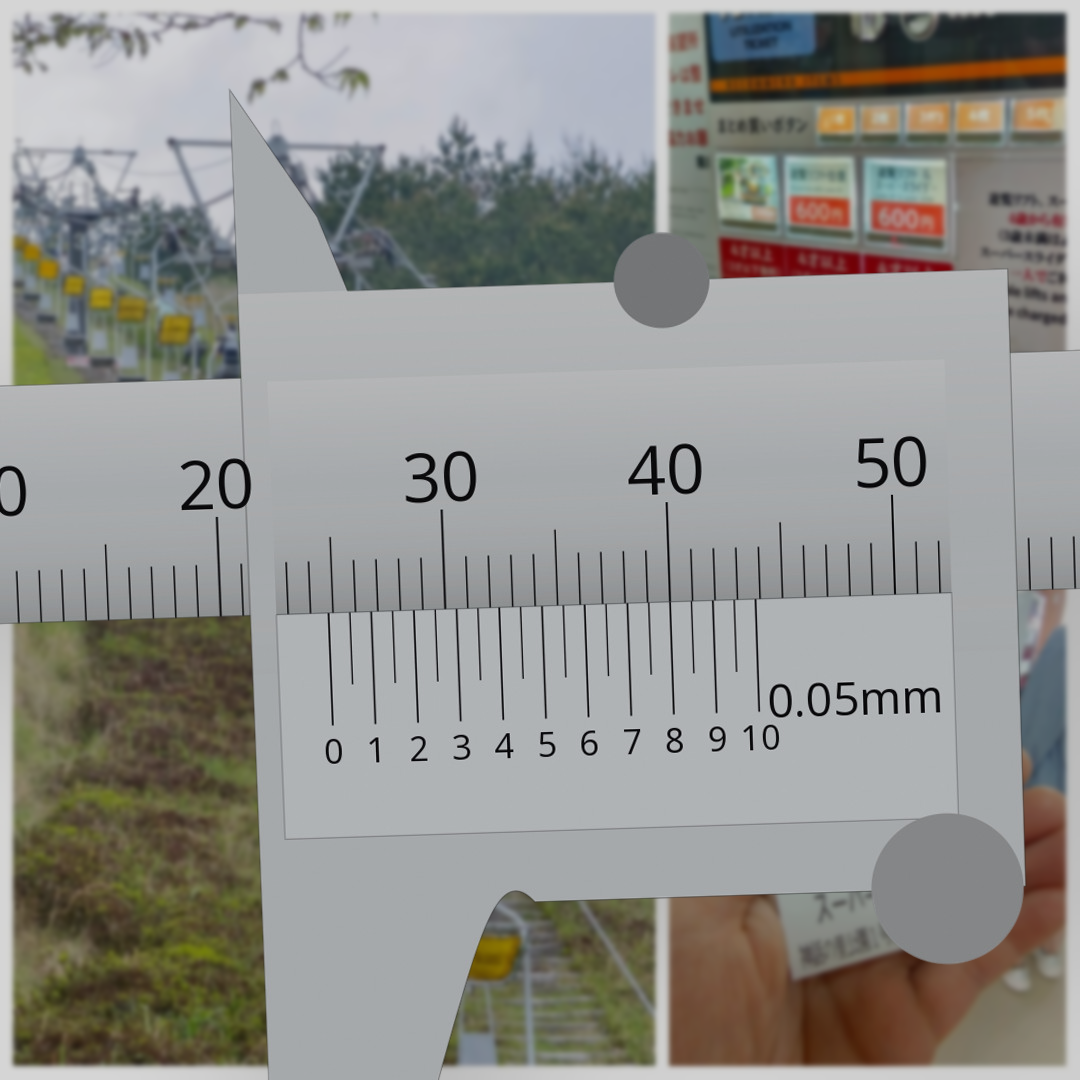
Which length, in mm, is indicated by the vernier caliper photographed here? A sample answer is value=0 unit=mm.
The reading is value=24.8 unit=mm
